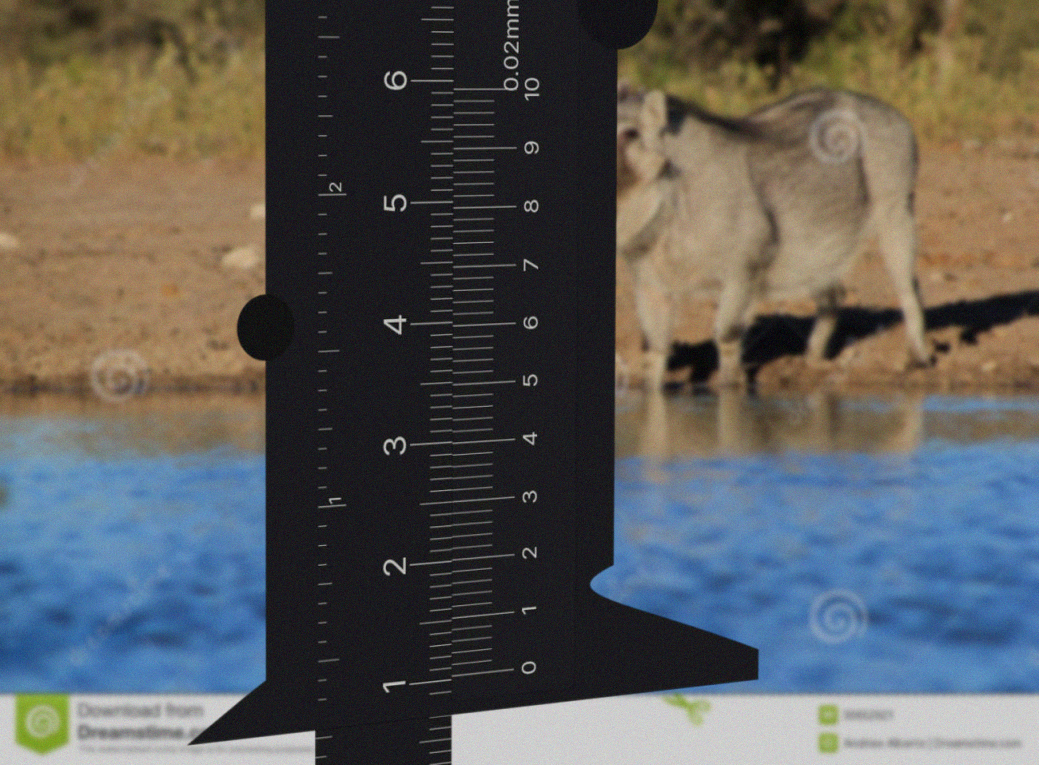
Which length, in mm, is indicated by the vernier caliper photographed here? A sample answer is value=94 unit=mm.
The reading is value=10.3 unit=mm
